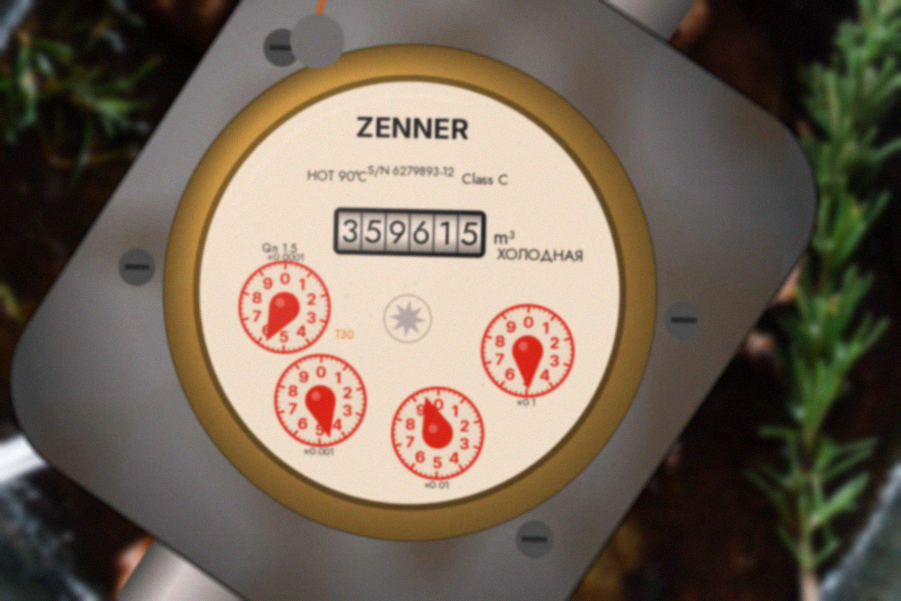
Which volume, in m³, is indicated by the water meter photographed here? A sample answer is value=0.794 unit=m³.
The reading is value=359615.4945 unit=m³
